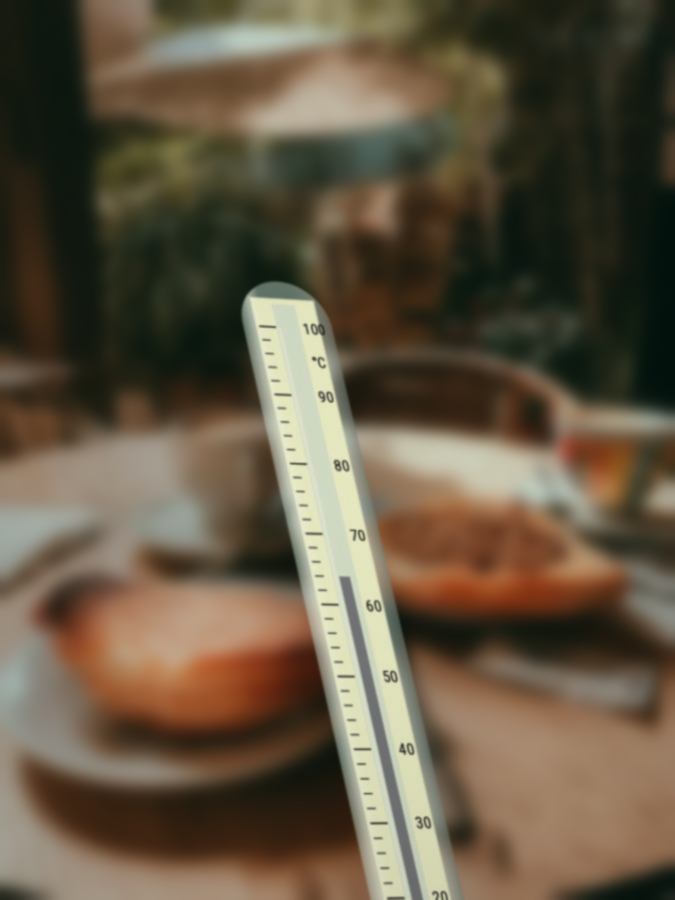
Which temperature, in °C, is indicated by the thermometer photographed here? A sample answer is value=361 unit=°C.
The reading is value=64 unit=°C
